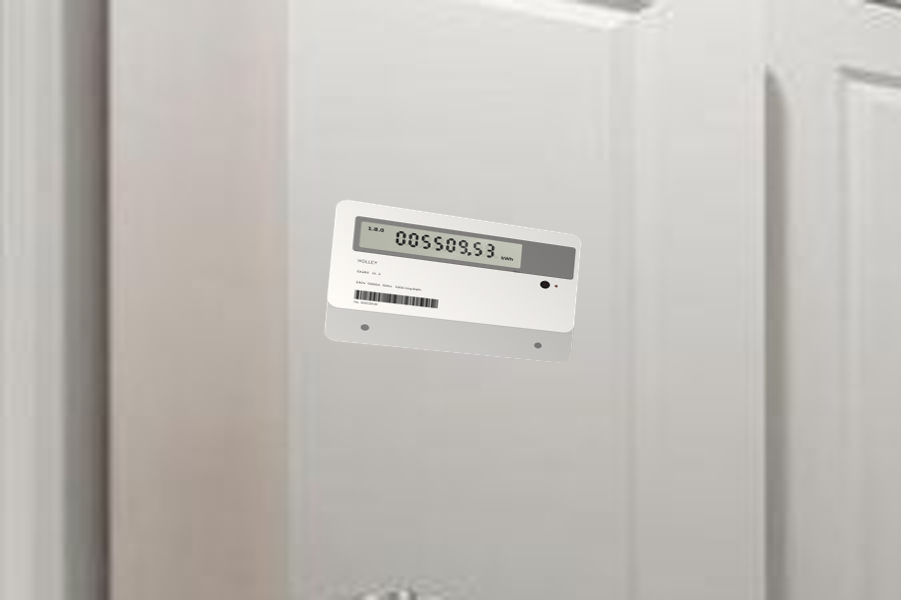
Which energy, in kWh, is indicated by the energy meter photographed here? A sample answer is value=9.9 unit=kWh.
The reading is value=5509.53 unit=kWh
